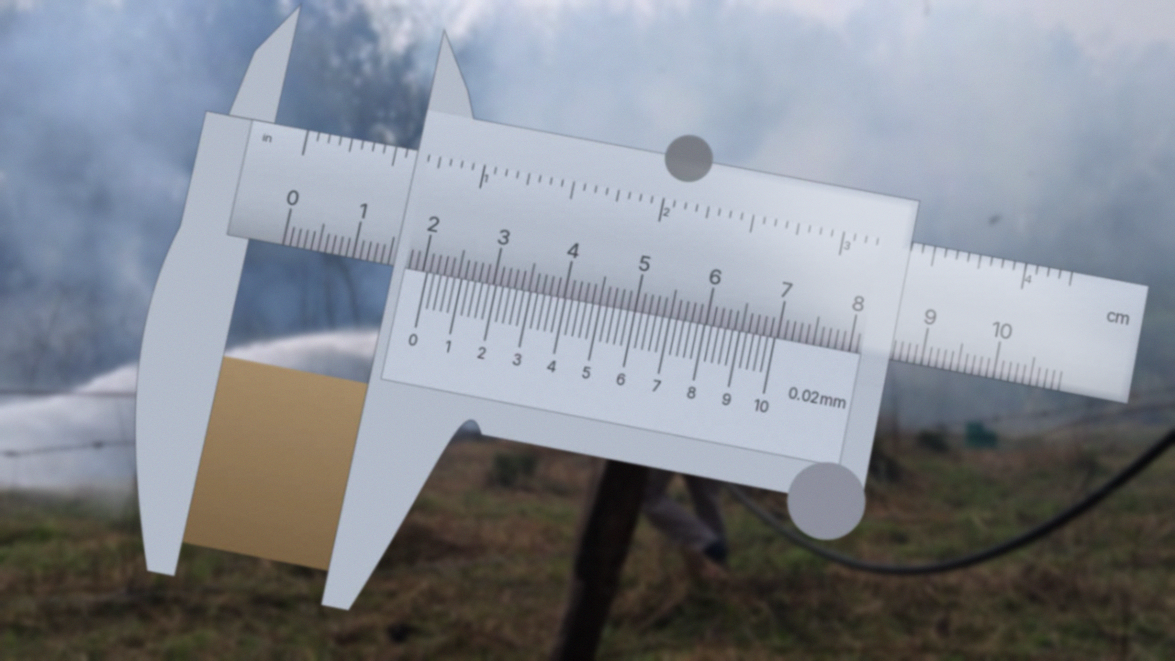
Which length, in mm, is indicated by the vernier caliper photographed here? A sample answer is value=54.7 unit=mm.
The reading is value=20.6 unit=mm
